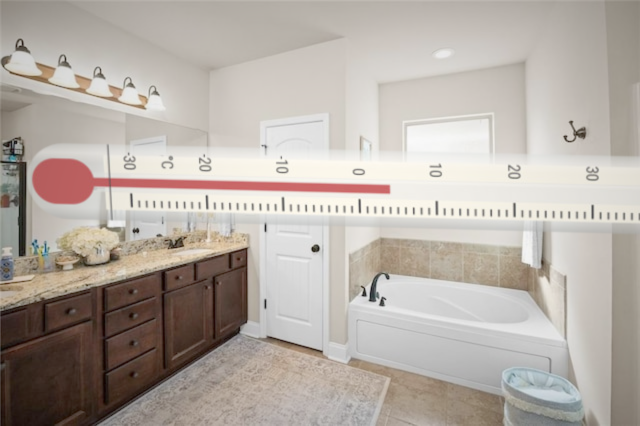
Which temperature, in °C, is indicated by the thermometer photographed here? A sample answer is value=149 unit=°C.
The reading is value=4 unit=°C
